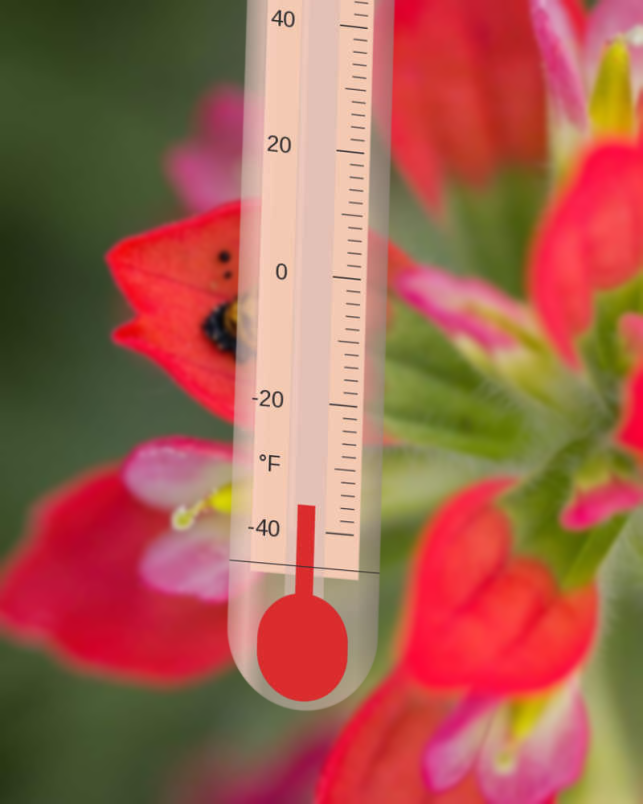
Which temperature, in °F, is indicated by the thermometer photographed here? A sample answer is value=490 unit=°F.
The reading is value=-36 unit=°F
